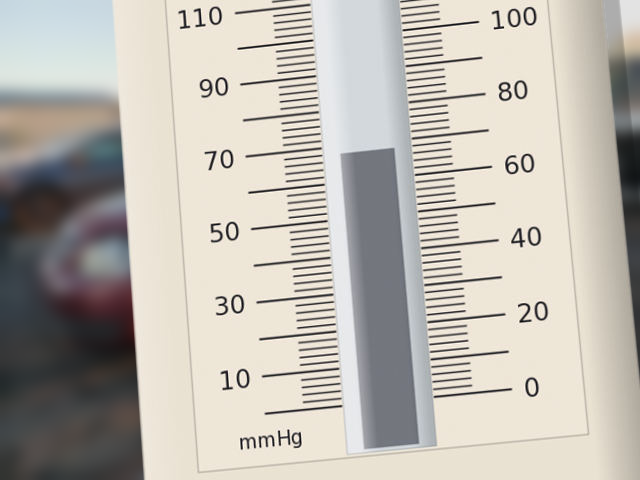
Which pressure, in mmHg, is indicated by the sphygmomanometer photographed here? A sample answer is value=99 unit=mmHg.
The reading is value=68 unit=mmHg
